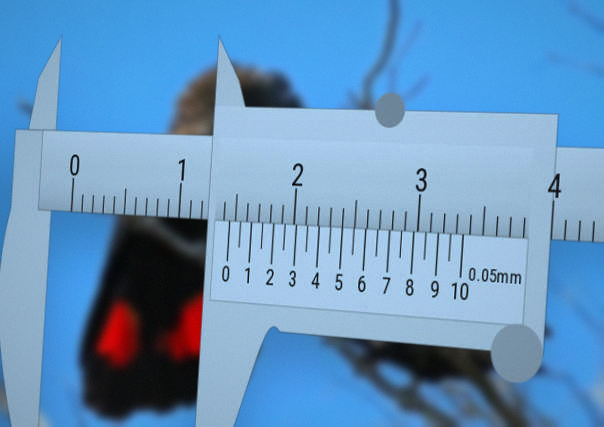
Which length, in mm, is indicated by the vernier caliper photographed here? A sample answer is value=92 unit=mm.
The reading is value=14.5 unit=mm
